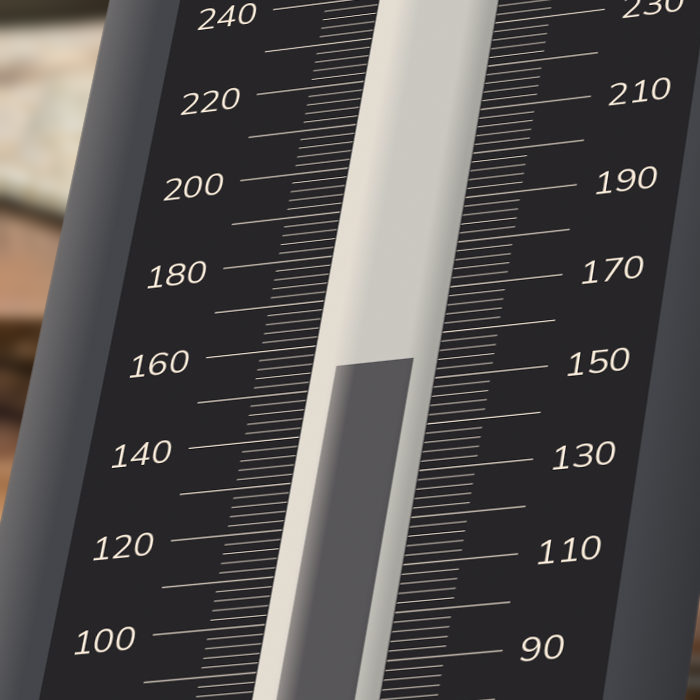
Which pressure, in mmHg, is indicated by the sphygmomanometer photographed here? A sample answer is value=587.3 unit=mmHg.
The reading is value=155 unit=mmHg
